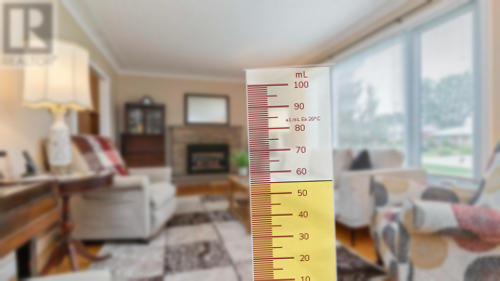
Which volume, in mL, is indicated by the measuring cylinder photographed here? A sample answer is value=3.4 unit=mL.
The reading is value=55 unit=mL
